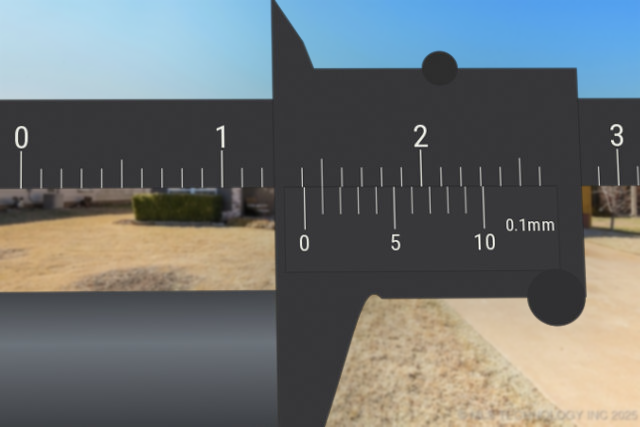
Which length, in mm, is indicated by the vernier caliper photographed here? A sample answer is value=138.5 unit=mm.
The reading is value=14.1 unit=mm
